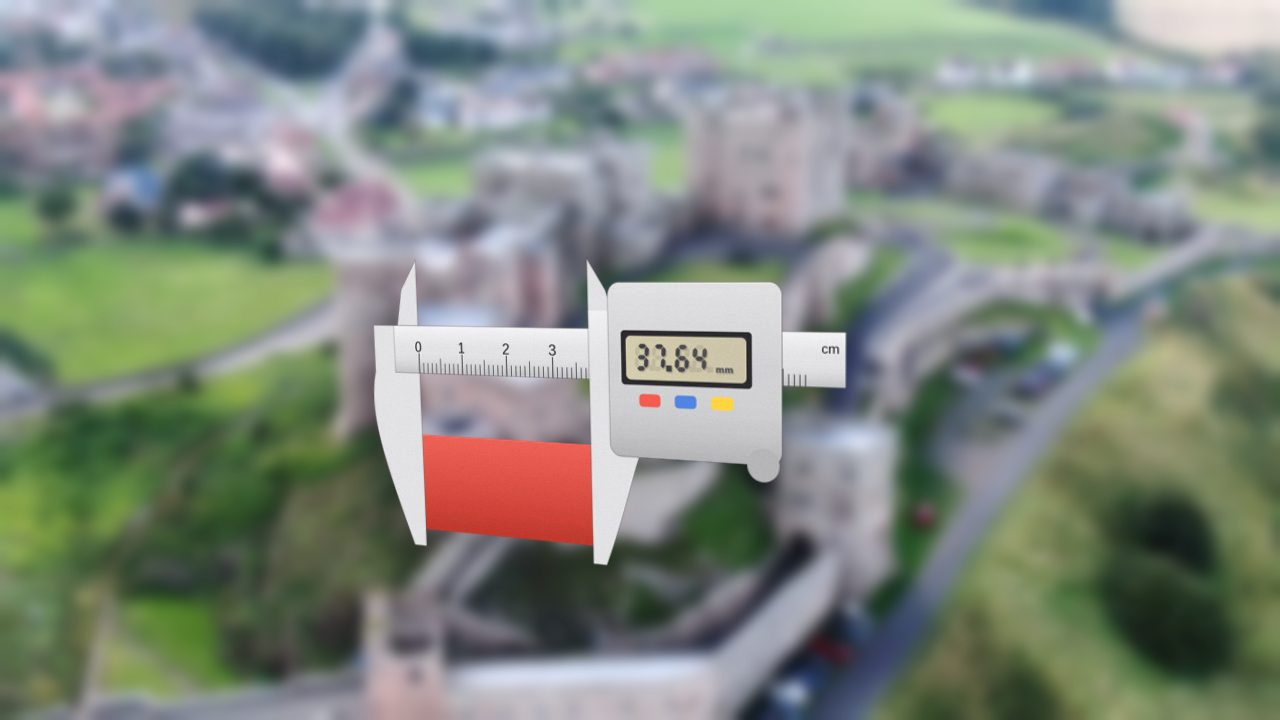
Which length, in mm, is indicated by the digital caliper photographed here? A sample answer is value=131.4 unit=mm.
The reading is value=37.64 unit=mm
